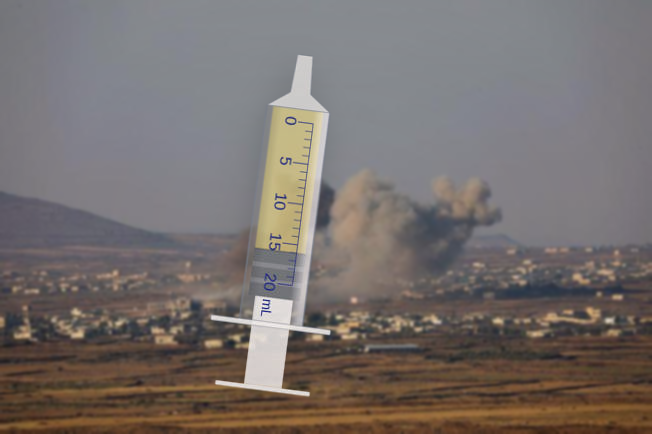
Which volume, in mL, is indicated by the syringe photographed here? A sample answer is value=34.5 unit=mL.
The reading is value=16 unit=mL
